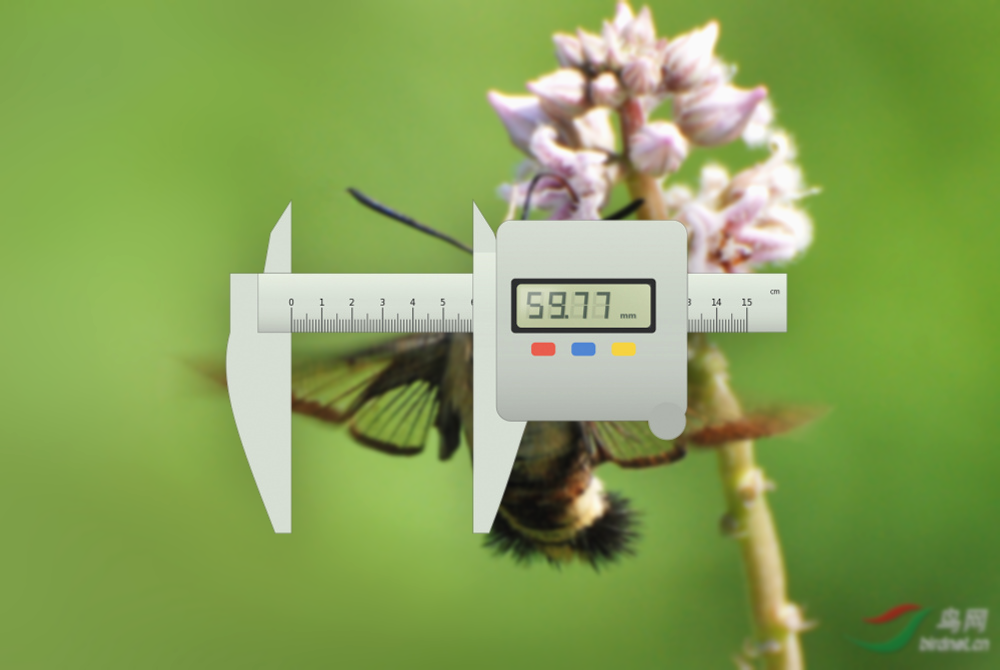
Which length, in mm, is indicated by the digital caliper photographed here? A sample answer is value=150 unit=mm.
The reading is value=59.77 unit=mm
